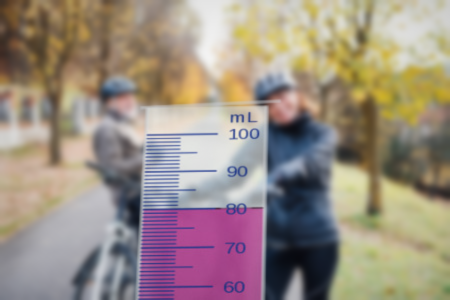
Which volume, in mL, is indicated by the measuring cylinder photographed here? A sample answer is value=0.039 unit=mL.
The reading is value=80 unit=mL
